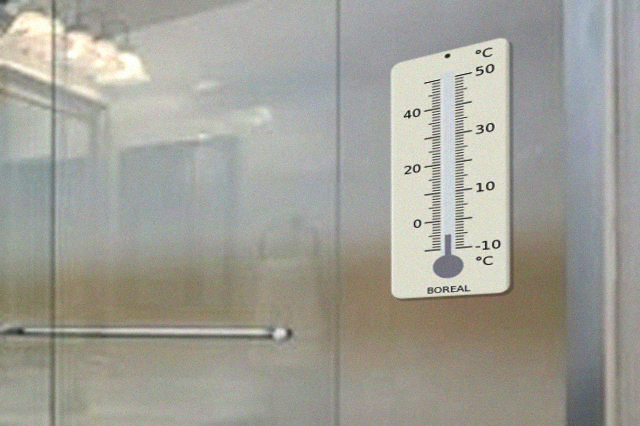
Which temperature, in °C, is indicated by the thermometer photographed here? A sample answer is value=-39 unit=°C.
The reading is value=-5 unit=°C
